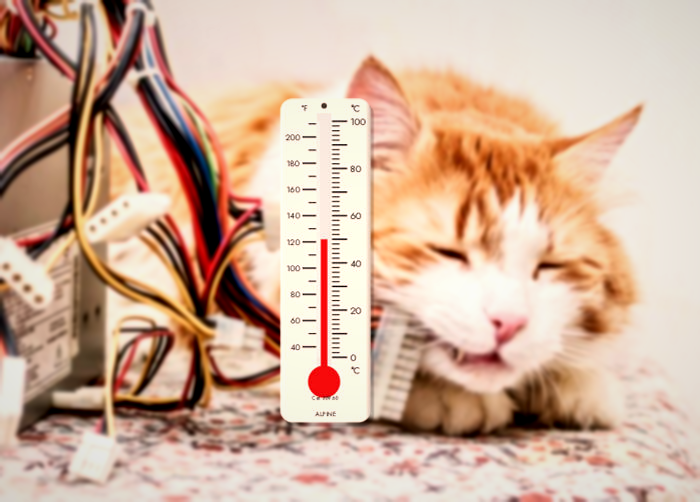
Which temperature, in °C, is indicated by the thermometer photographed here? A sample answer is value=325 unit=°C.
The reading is value=50 unit=°C
